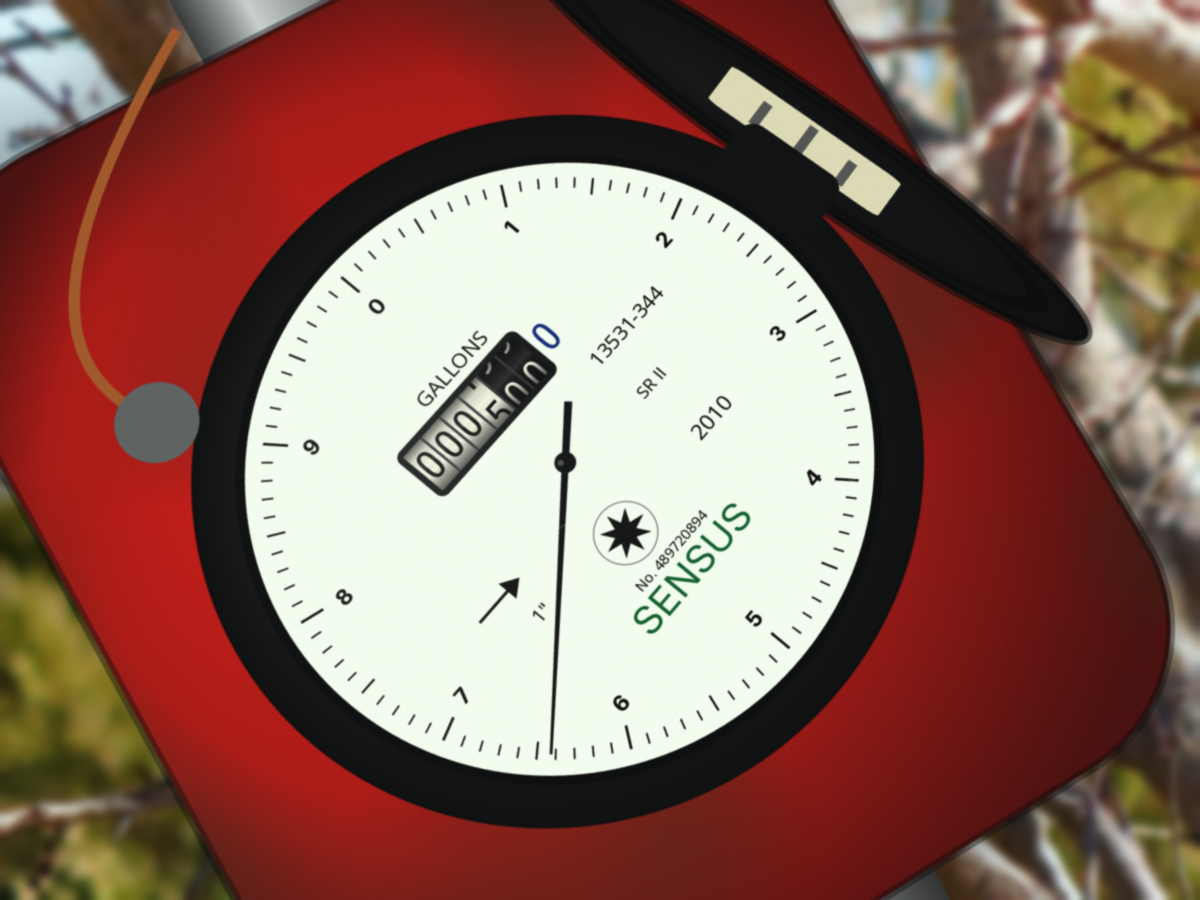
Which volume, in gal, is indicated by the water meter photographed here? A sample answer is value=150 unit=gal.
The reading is value=4996.4 unit=gal
